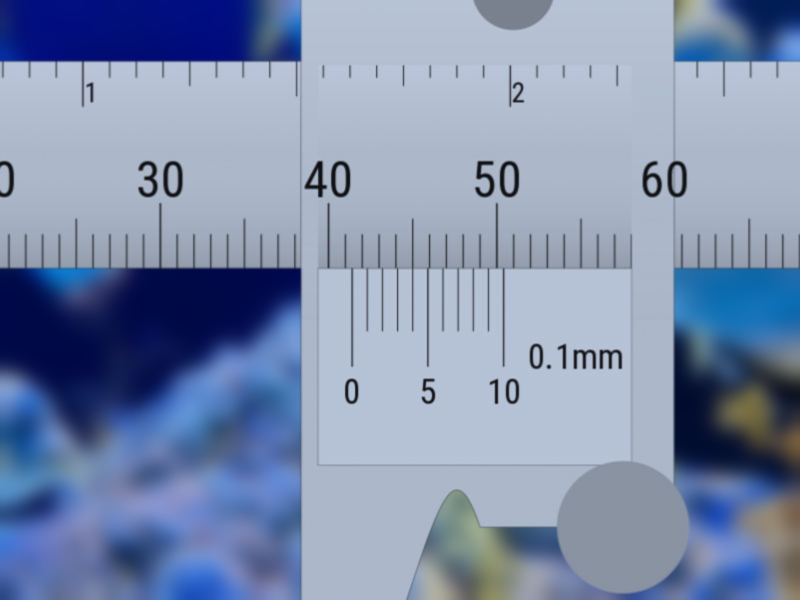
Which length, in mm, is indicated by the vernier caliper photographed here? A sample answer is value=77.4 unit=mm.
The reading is value=41.4 unit=mm
